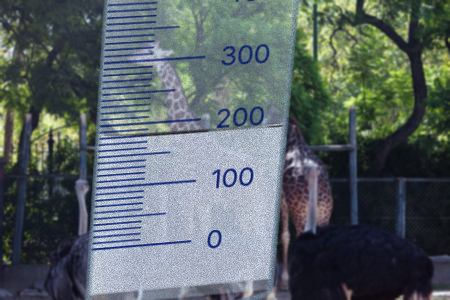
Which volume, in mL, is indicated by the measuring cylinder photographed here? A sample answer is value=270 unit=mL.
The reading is value=180 unit=mL
